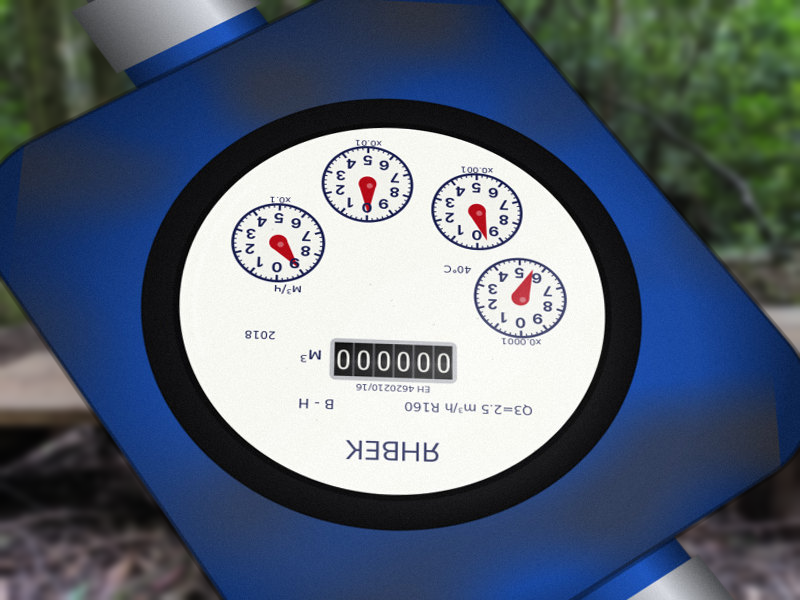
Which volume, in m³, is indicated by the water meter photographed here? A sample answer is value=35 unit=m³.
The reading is value=0.8995 unit=m³
